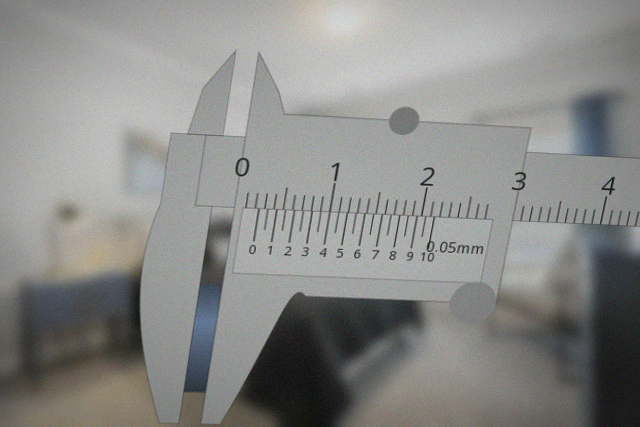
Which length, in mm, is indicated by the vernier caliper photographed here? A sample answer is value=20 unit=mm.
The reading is value=2.4 unit=mm
